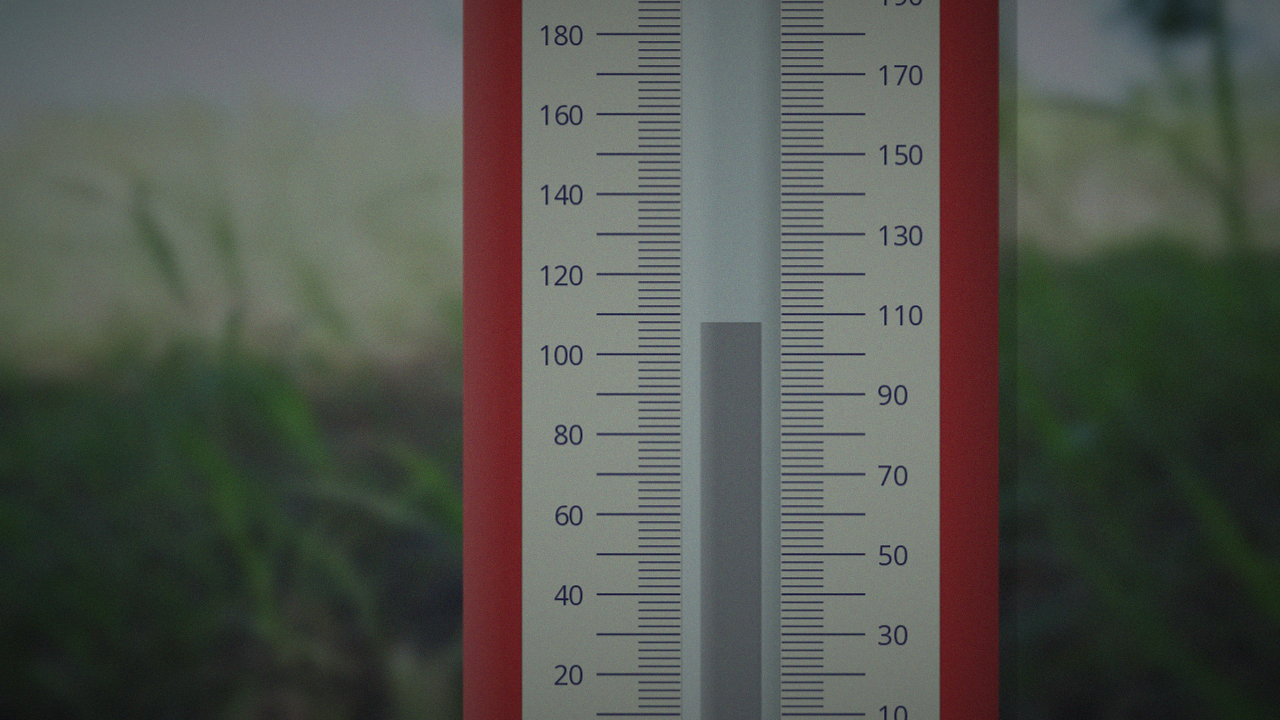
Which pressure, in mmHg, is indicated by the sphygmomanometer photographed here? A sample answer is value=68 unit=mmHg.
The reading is value=108 unit=mmHg
